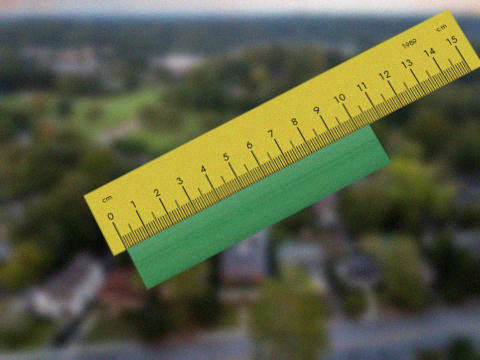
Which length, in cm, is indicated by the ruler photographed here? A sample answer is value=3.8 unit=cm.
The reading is value=10.5 unit=cm
